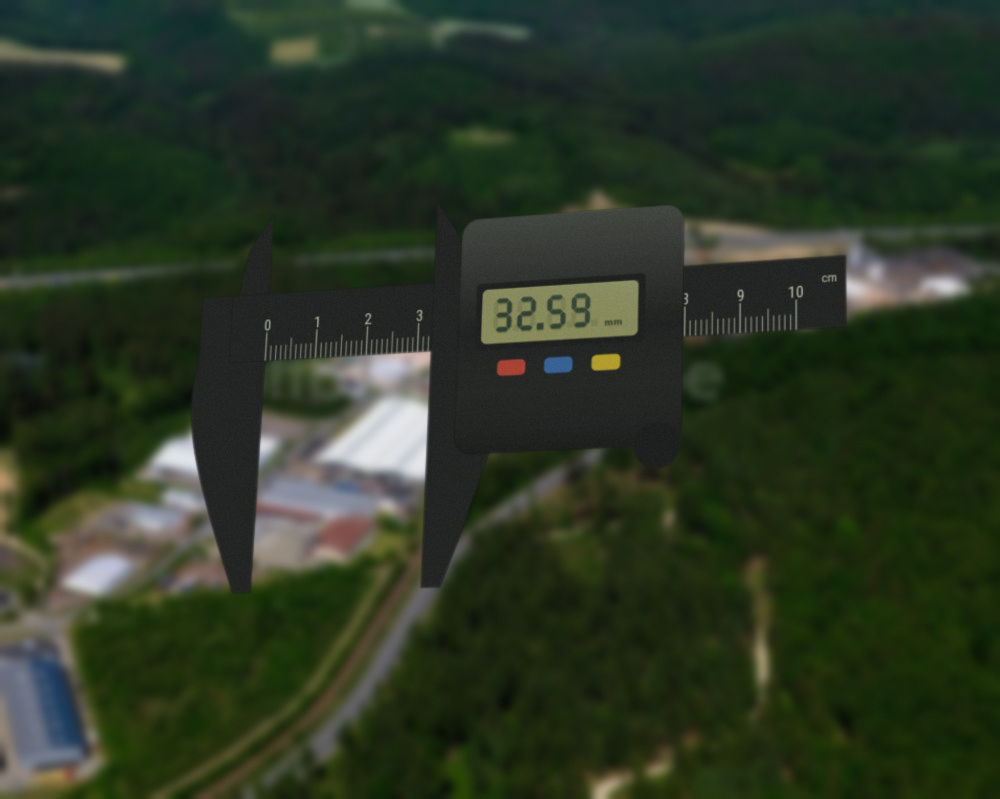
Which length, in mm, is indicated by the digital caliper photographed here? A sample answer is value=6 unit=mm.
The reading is value=32.59 unit=mm
